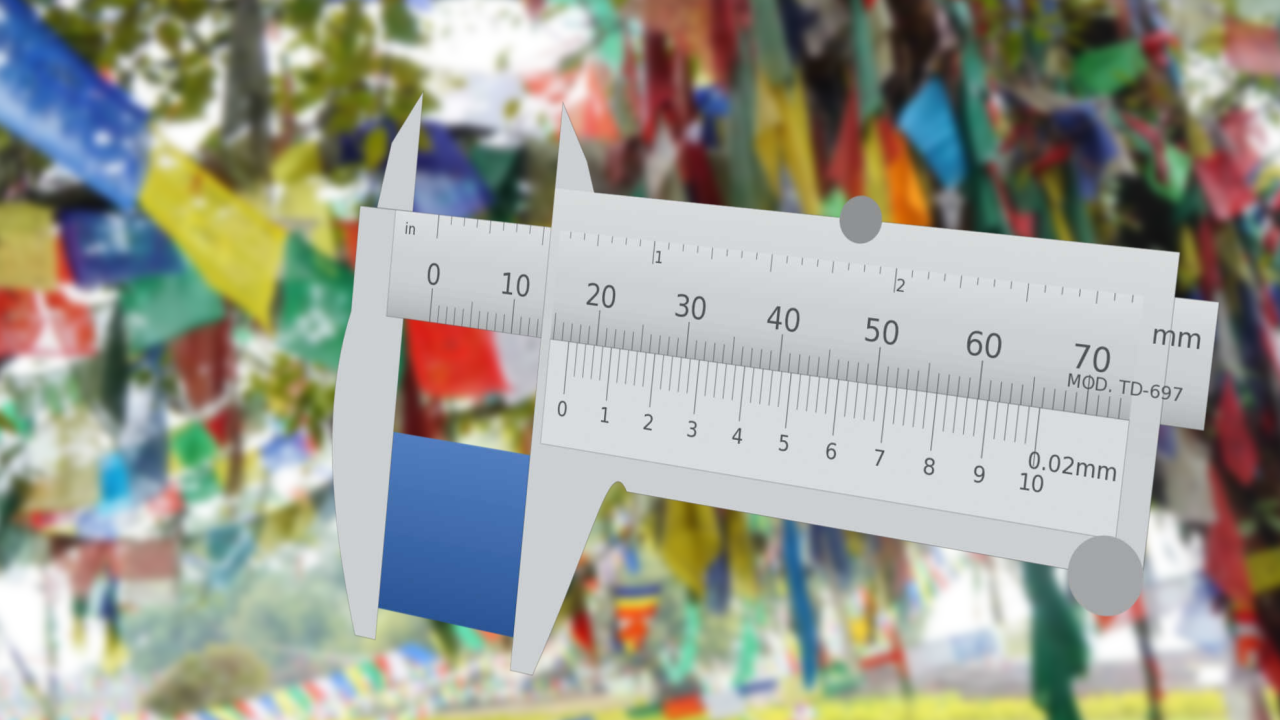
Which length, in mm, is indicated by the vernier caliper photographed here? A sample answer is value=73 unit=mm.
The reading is value=16.8 unit=mm
